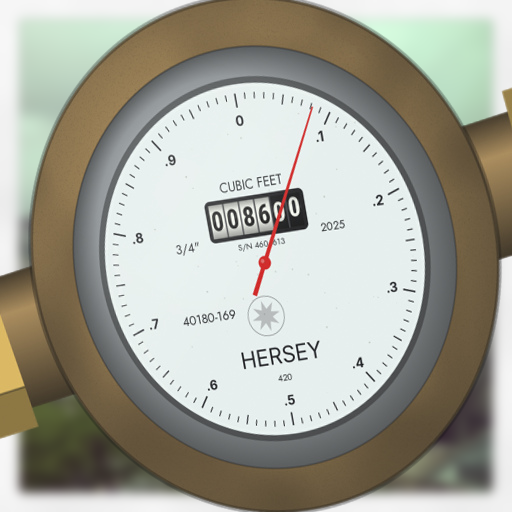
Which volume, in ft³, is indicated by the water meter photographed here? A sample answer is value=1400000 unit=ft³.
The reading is value=8600.08 unit=ft³
